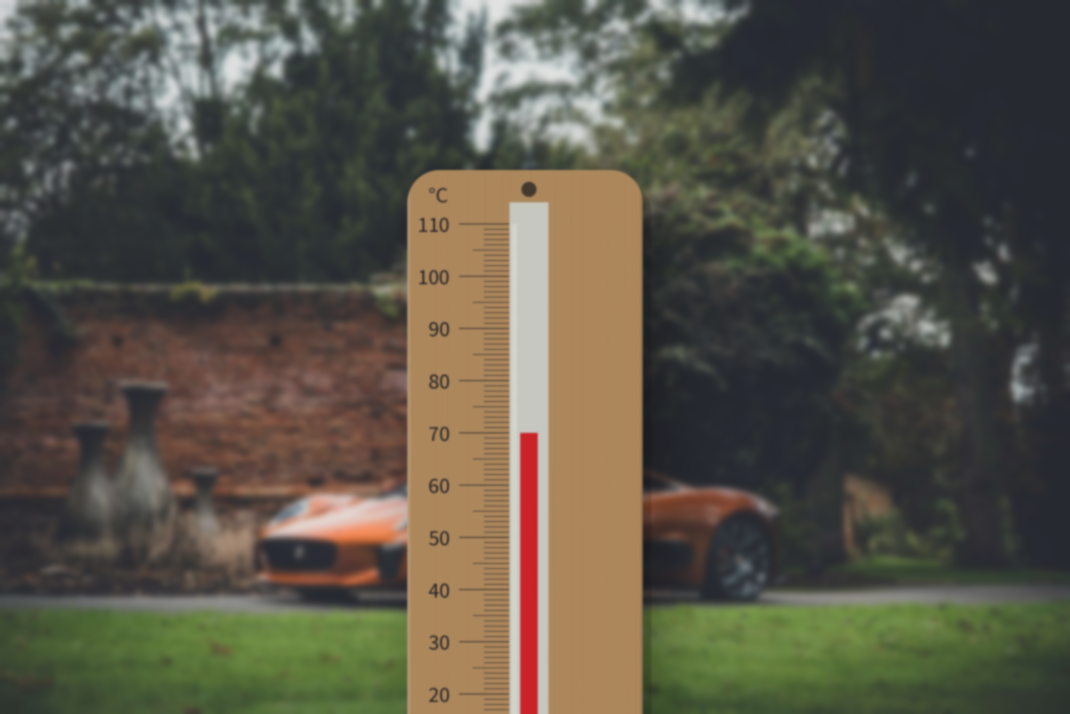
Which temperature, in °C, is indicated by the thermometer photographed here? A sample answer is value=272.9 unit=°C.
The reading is value=70 unit=°C
